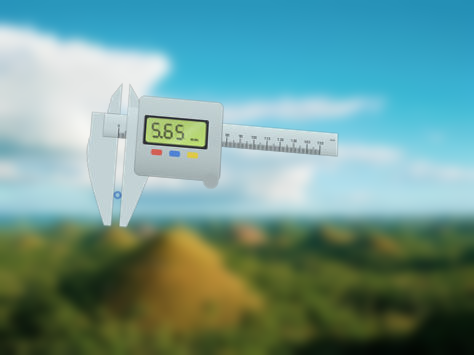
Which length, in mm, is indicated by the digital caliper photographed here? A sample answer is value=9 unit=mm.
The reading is value=5.65 unit=mm
